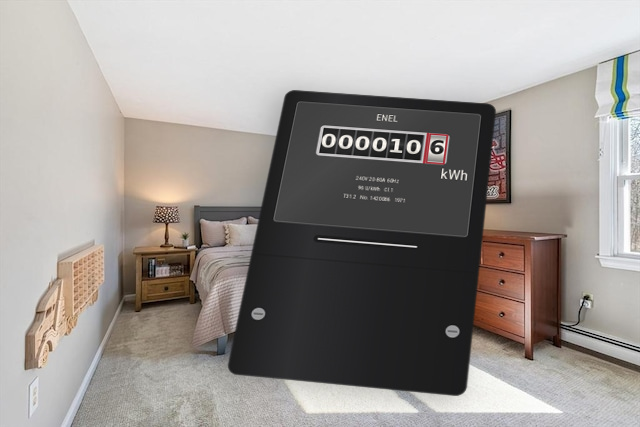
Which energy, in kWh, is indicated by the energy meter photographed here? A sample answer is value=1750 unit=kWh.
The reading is value=10.6 unit=kWh
